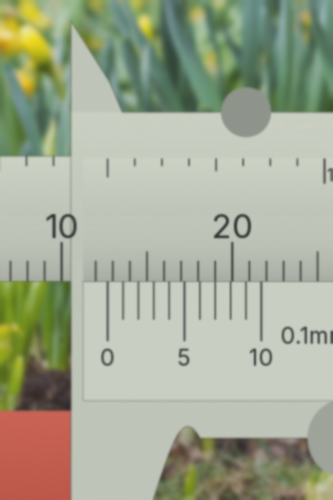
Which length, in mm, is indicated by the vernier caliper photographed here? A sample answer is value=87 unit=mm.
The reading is value=12.7 unit=mm
